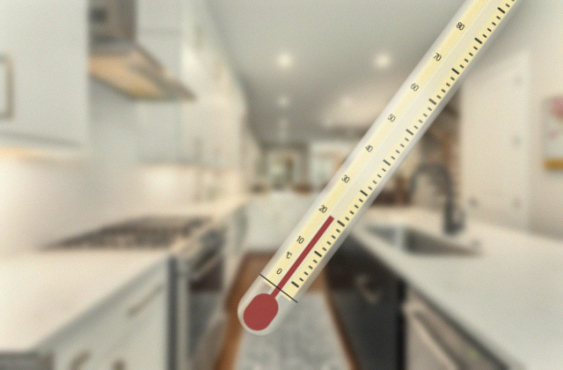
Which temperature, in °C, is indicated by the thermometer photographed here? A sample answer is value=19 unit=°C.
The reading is value=20 unit=°C
